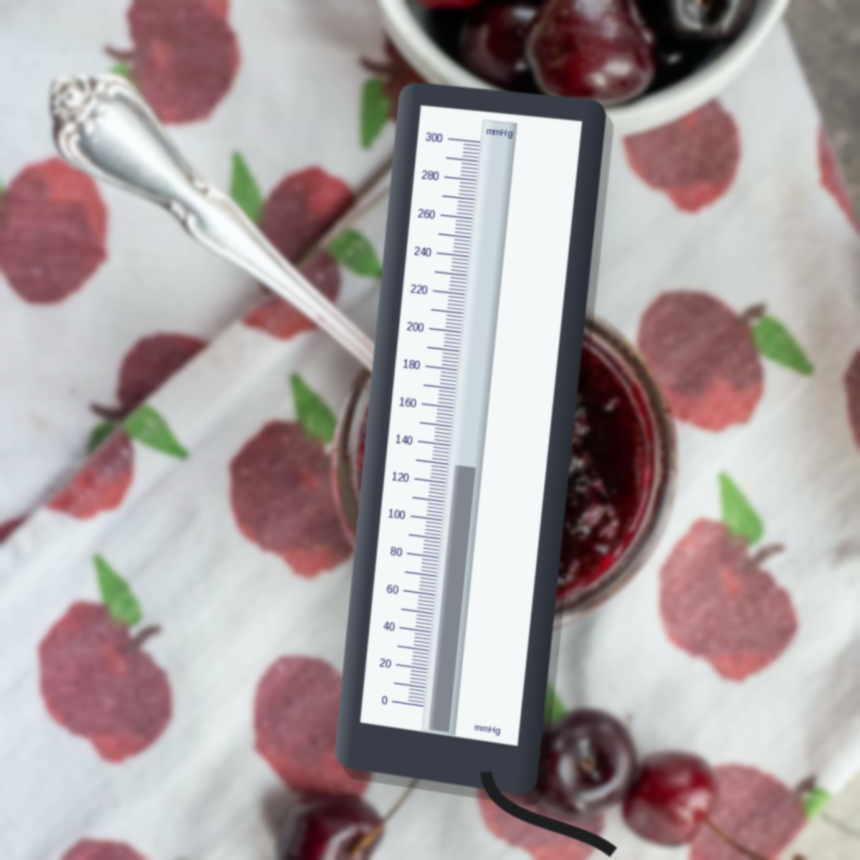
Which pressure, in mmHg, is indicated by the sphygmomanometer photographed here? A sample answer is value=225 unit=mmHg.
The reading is value=130 unit=mmHg
